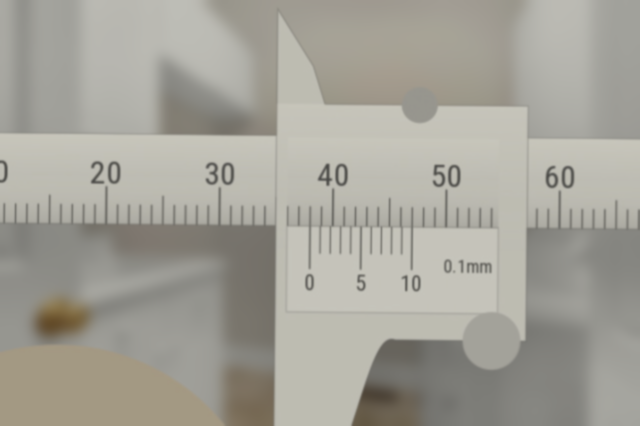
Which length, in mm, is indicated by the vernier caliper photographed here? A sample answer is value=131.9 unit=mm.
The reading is value=38.0 unit=mm
